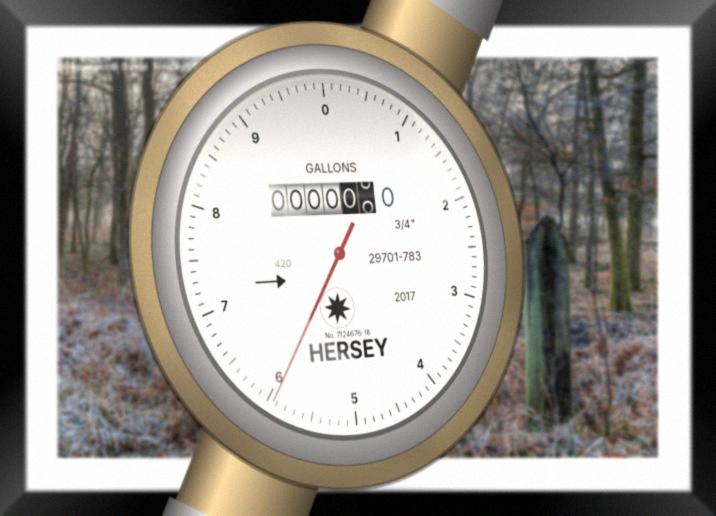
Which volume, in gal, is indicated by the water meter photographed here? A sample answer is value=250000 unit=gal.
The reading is value=85.9 unit=gal
